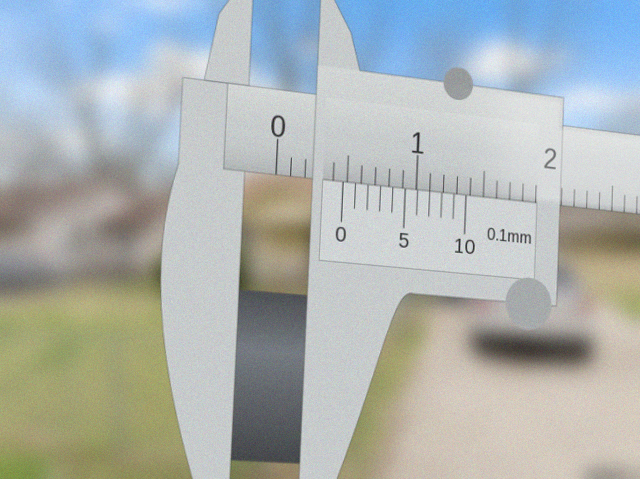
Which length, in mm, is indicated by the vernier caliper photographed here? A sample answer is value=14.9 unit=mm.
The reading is value=4.7 unit=mm
